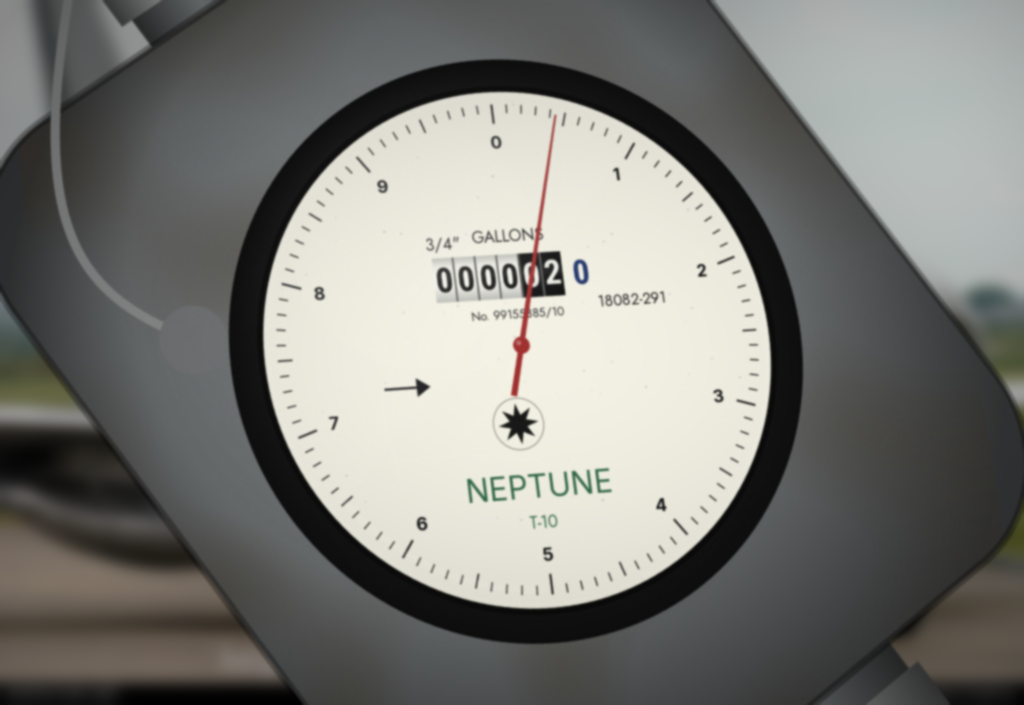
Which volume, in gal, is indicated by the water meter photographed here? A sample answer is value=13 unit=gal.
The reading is value=20.4 unit=gal
